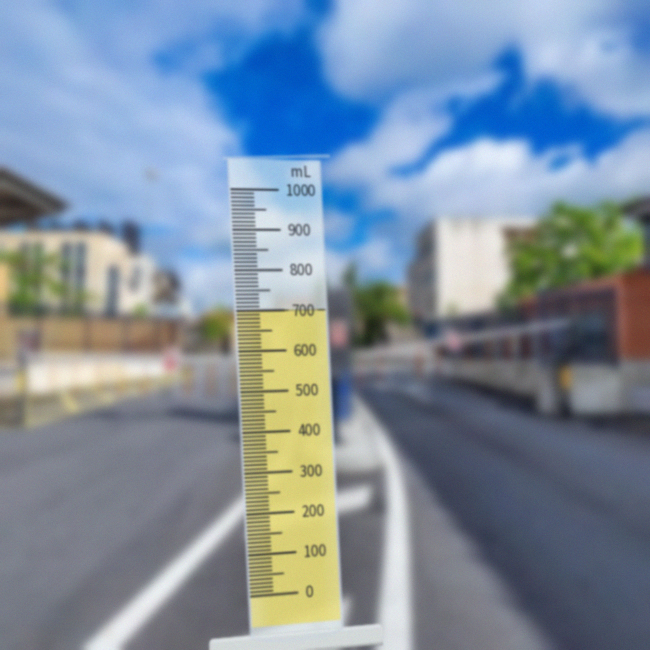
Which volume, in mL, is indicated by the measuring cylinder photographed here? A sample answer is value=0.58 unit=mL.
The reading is value=700 unit=mL
